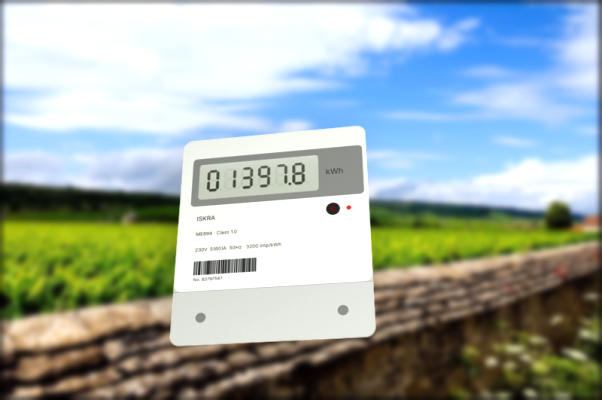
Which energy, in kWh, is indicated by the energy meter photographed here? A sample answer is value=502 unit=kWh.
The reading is value=1397.8 unit=kWh
